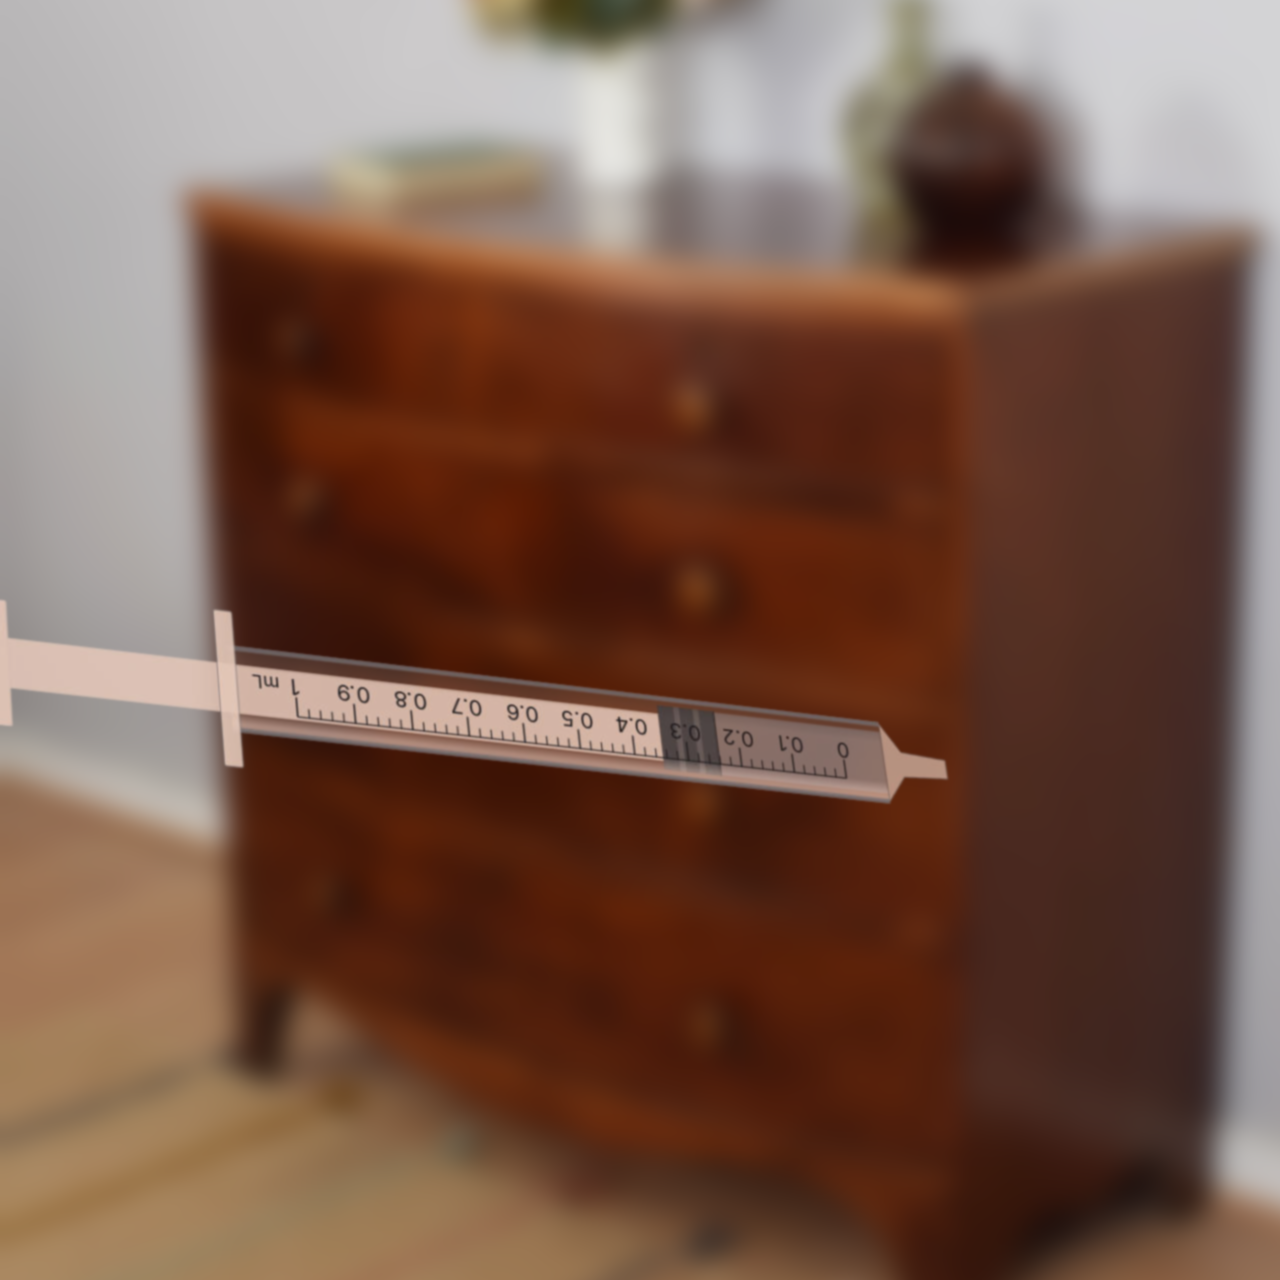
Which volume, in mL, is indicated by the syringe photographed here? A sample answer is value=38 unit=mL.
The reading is value=0.24 unit=mL
